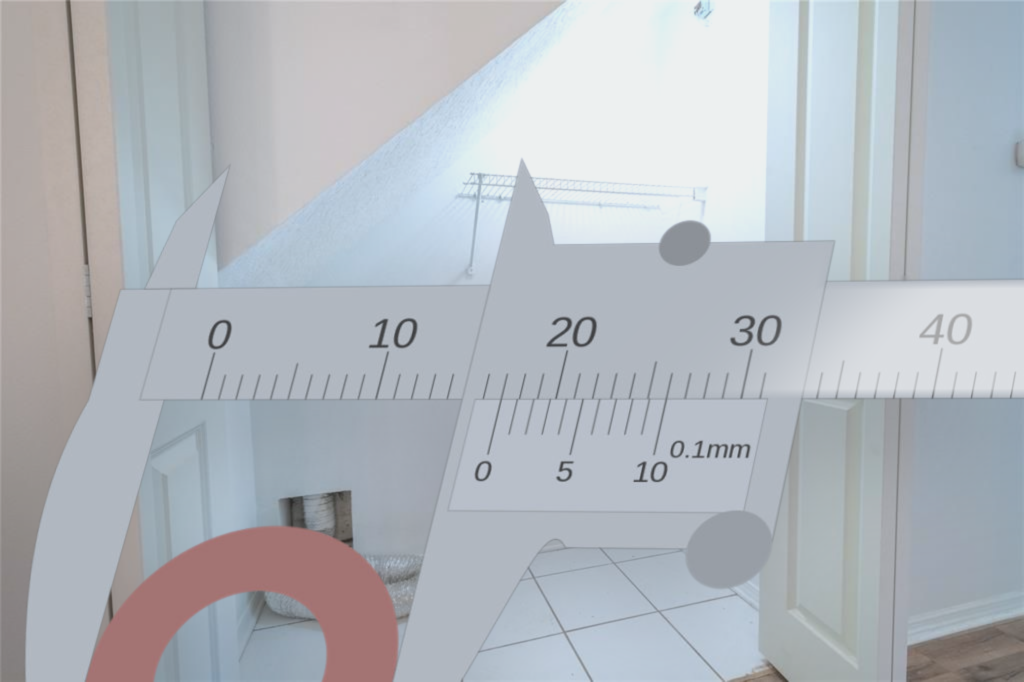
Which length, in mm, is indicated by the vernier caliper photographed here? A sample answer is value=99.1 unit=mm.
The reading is value=17.0 unit=mm
